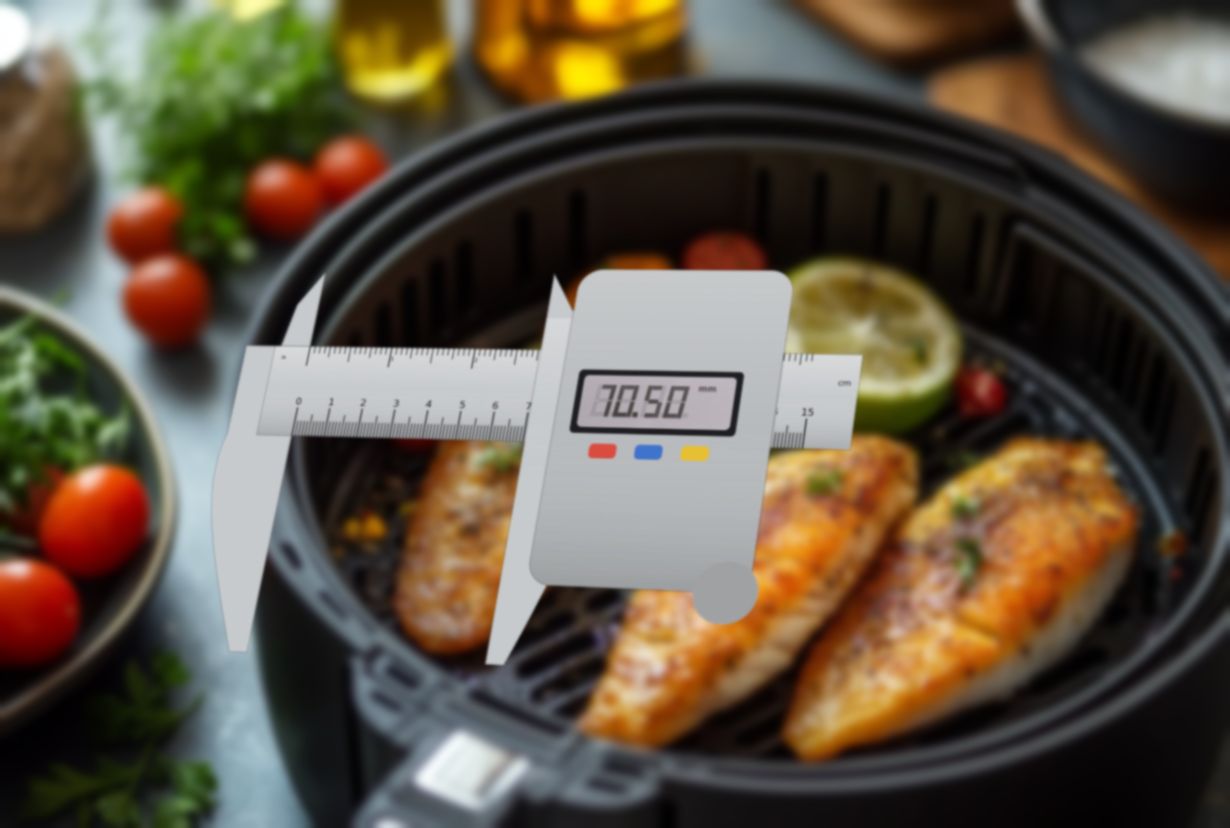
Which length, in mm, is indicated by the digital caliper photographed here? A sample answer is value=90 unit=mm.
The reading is value=70.50 unit=mm
